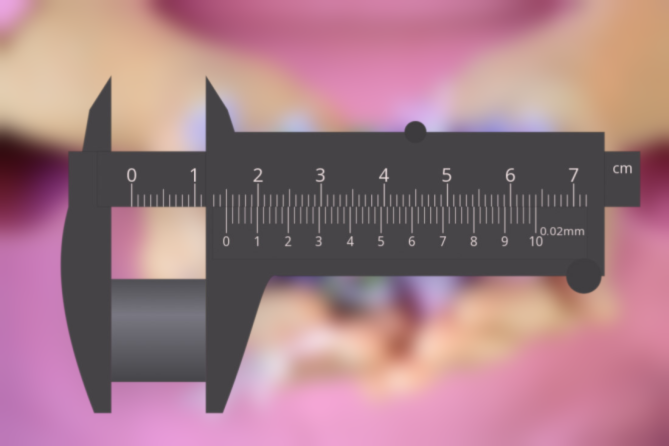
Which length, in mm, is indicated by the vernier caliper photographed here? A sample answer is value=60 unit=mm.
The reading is value=15.0 unit=mm
